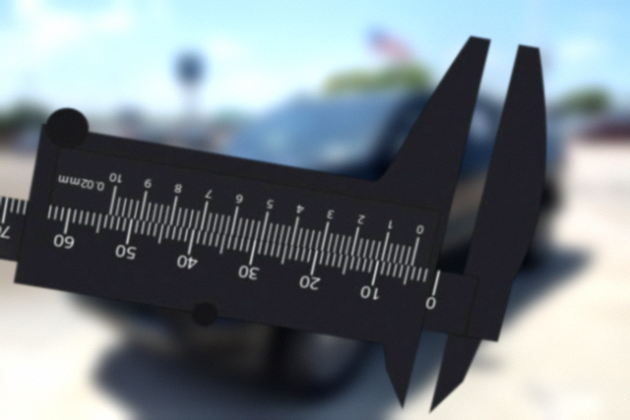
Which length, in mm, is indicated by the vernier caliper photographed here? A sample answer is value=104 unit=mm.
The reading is value=4.5 unit=mm
